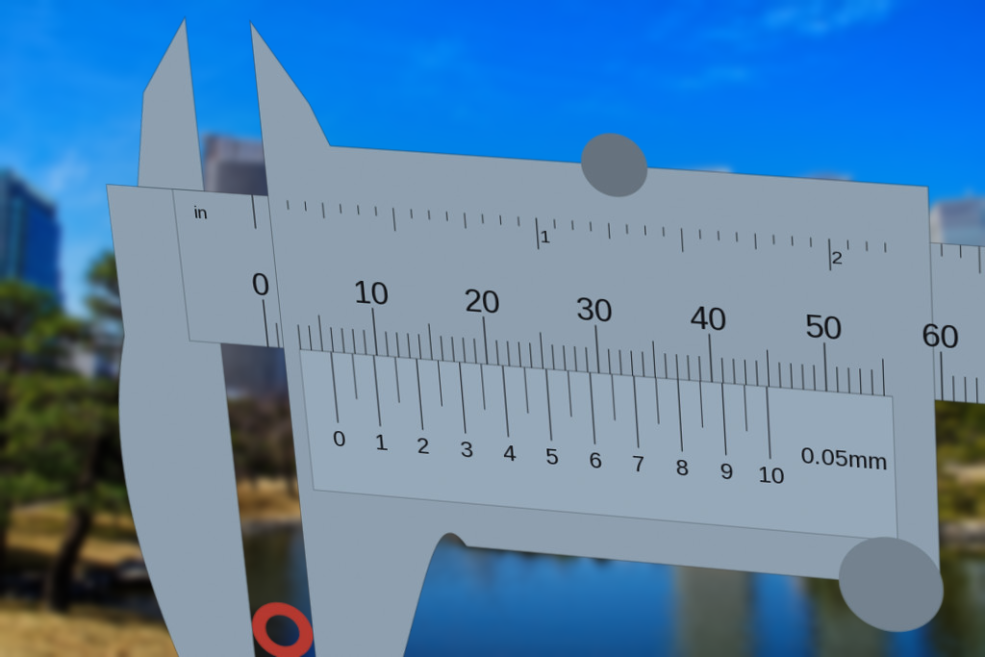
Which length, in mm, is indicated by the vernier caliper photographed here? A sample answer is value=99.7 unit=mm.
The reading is value=5.8 unit=mm
